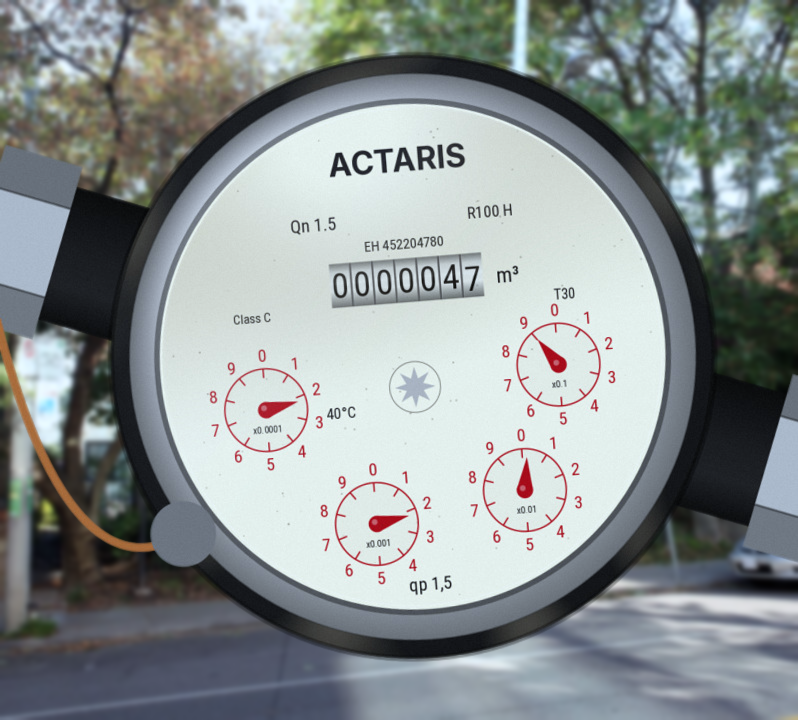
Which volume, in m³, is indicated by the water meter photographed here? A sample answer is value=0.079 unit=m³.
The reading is value=46.9022 unit=m³
